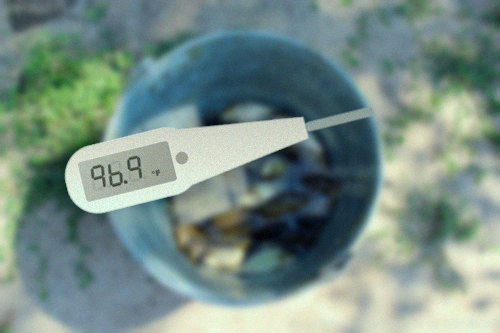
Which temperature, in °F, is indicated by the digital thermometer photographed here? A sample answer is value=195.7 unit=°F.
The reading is value=96.9 unit=°F
